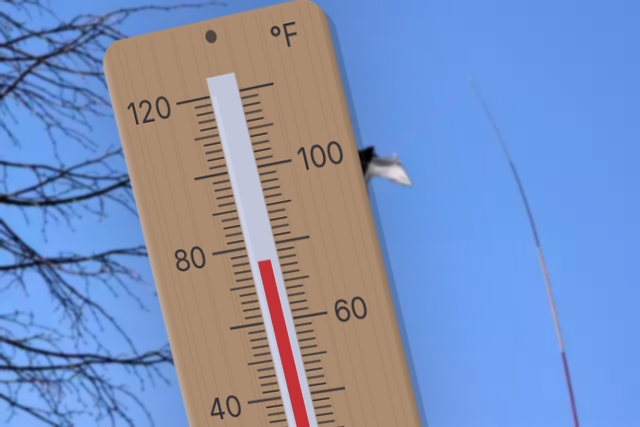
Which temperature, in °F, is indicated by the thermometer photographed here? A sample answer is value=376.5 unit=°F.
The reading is value=76 unit=°F
